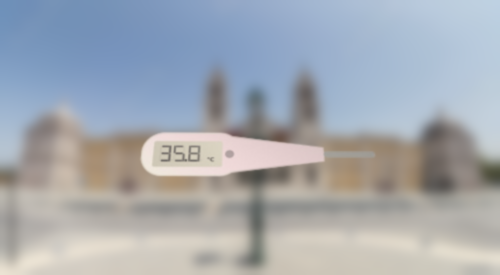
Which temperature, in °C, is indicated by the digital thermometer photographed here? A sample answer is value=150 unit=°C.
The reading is value=35.8 unit=°C
